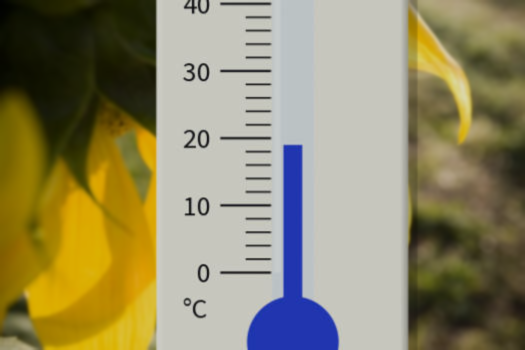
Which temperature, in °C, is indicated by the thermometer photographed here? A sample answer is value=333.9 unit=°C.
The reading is value=19 unit=°C
